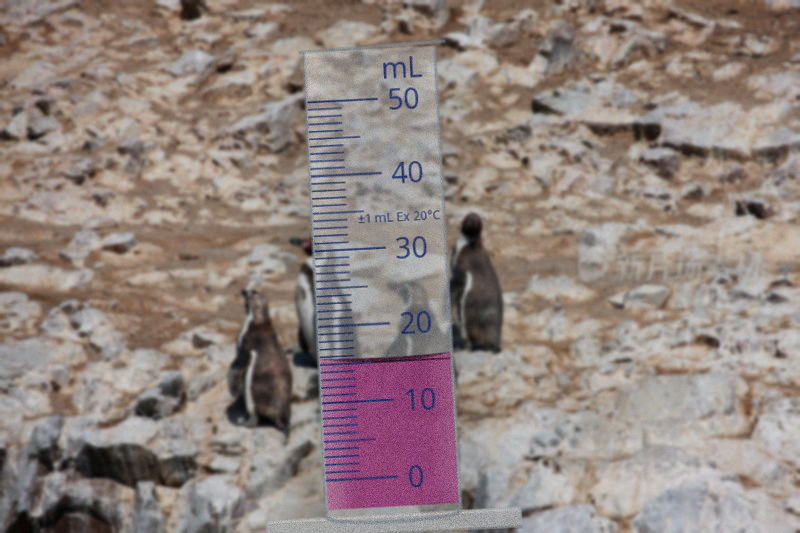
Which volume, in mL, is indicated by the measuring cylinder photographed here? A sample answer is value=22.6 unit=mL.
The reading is value=15 unit=mL
